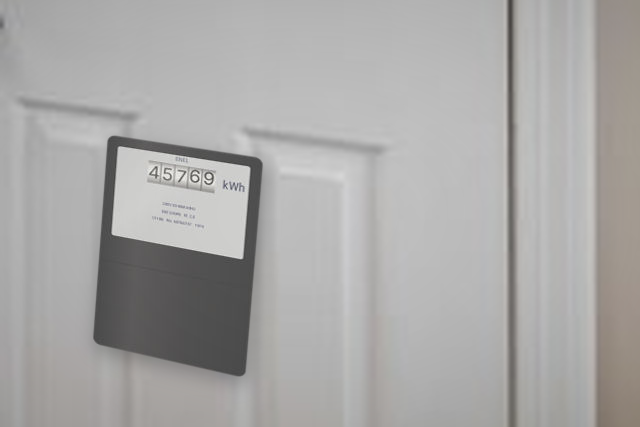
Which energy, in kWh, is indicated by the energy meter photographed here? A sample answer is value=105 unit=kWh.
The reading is value=45769 unit=kWh
